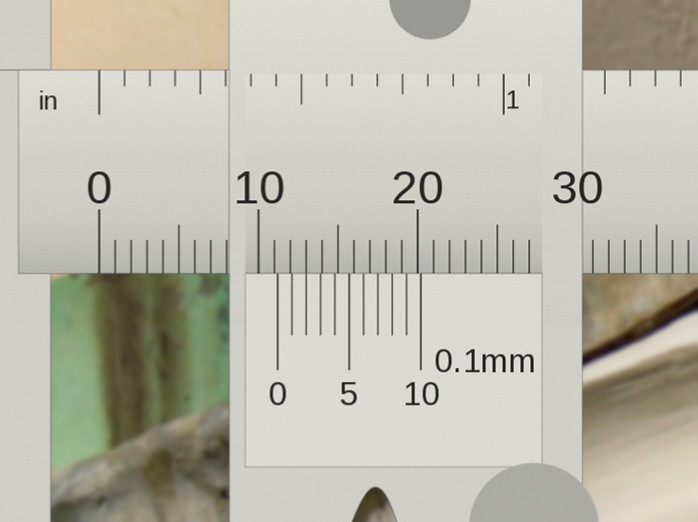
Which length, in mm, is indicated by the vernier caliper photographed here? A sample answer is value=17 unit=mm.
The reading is value=11.2 unit=mm
